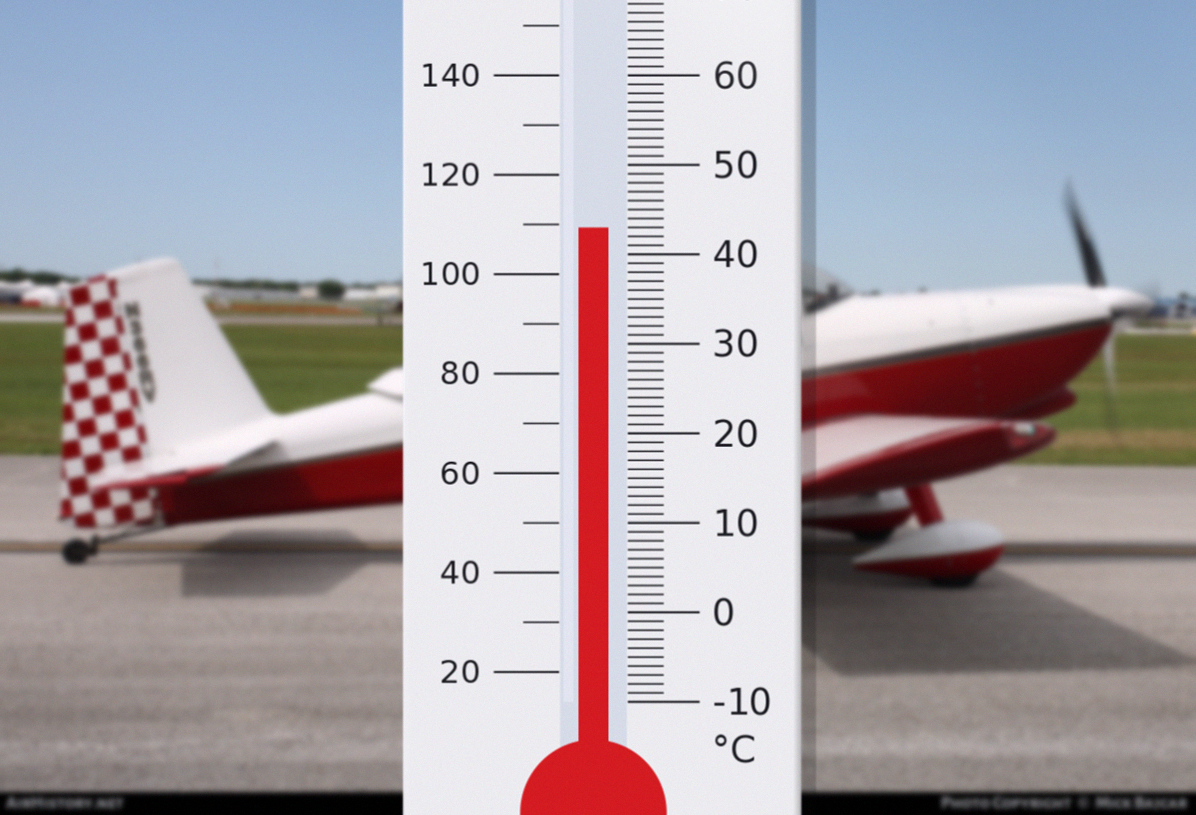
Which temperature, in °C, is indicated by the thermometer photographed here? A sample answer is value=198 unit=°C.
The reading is value=43 unit=°C
